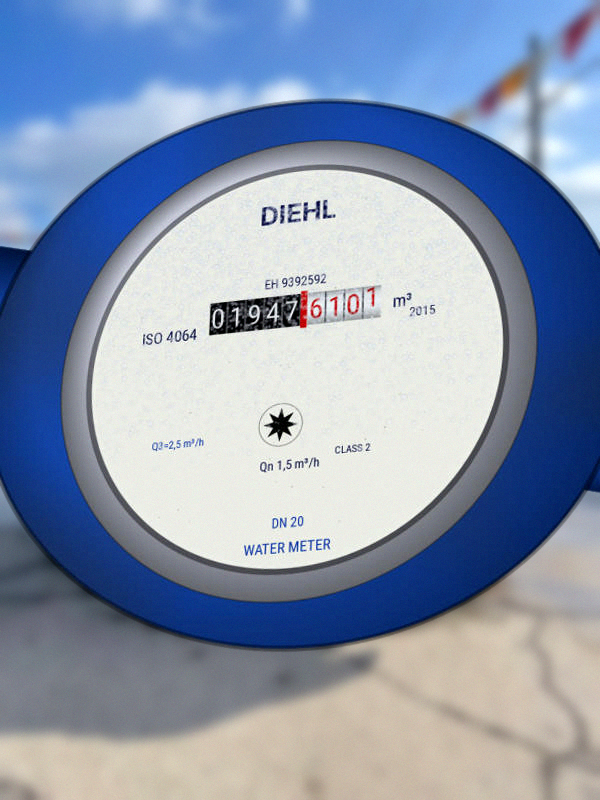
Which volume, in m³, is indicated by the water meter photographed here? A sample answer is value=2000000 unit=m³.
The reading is value=1947.6101 unit=m³
